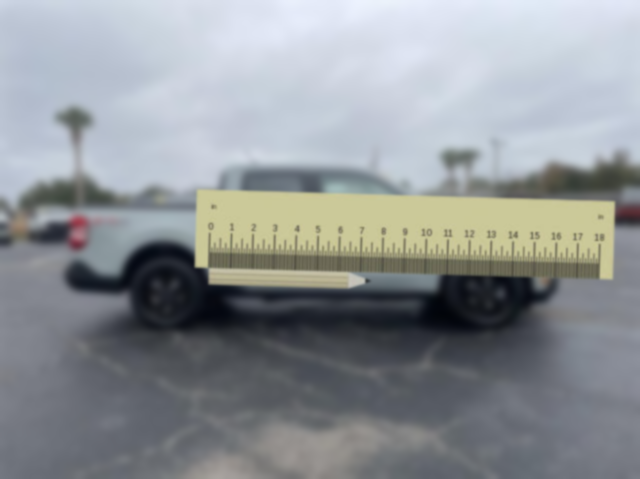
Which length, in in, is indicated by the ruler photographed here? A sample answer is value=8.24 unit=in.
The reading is value=7.5 unit=in
